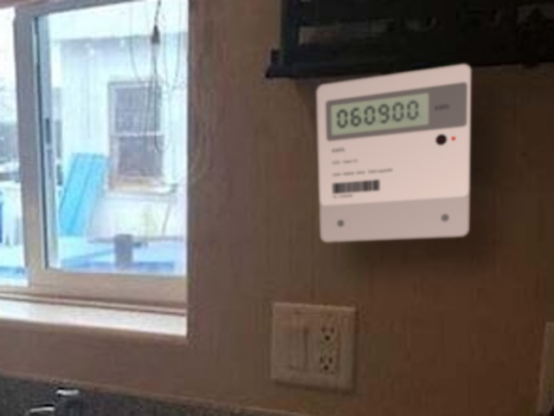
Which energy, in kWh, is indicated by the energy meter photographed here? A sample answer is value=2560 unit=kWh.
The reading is value=60900 unit=kWh
